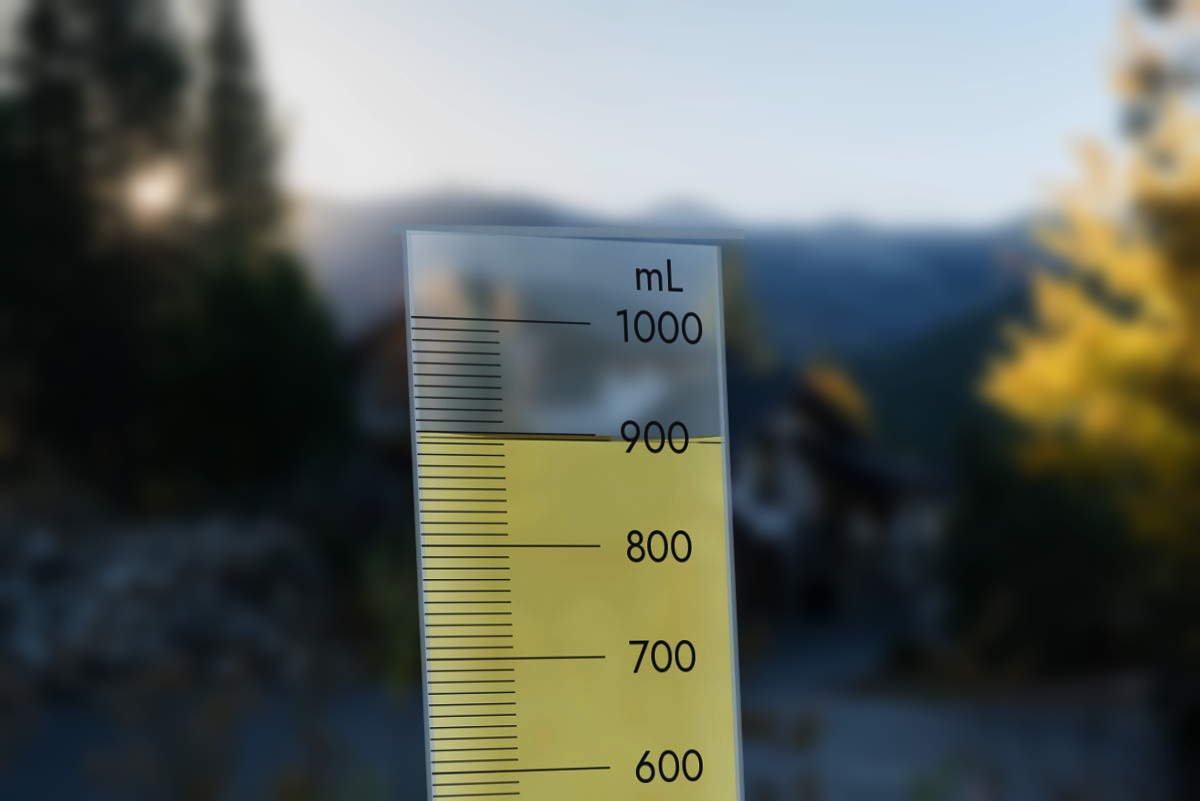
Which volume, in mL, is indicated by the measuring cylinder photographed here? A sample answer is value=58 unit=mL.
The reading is value=895 unit=mL
